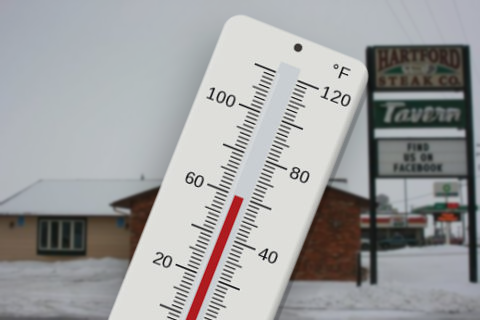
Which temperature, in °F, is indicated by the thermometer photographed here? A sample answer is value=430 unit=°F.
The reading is value=60 unit=°F
